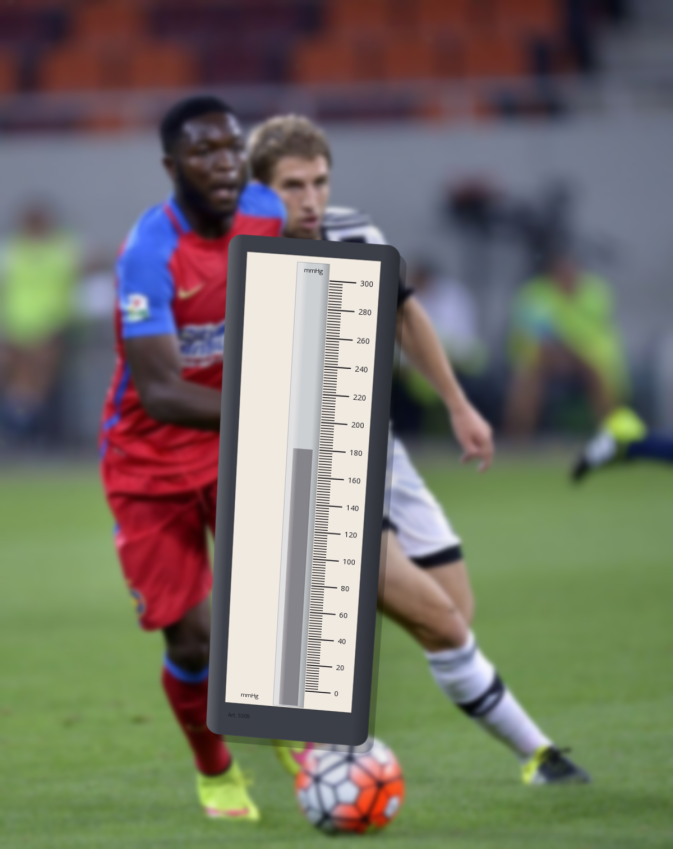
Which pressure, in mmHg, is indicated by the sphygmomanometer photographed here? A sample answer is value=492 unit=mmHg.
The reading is value=180 unit=mmHg
